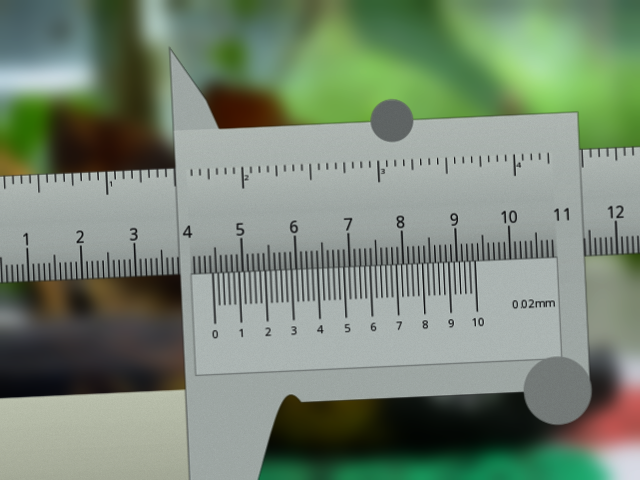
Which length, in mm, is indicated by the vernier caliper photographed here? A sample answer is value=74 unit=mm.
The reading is value=44.4 unit=mm
